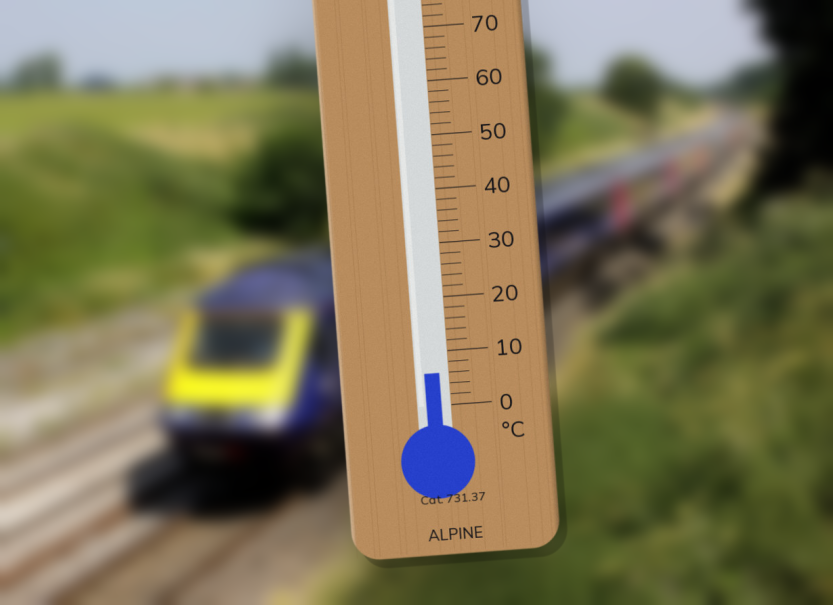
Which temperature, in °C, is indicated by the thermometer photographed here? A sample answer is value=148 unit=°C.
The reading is value=6 unit=°C
